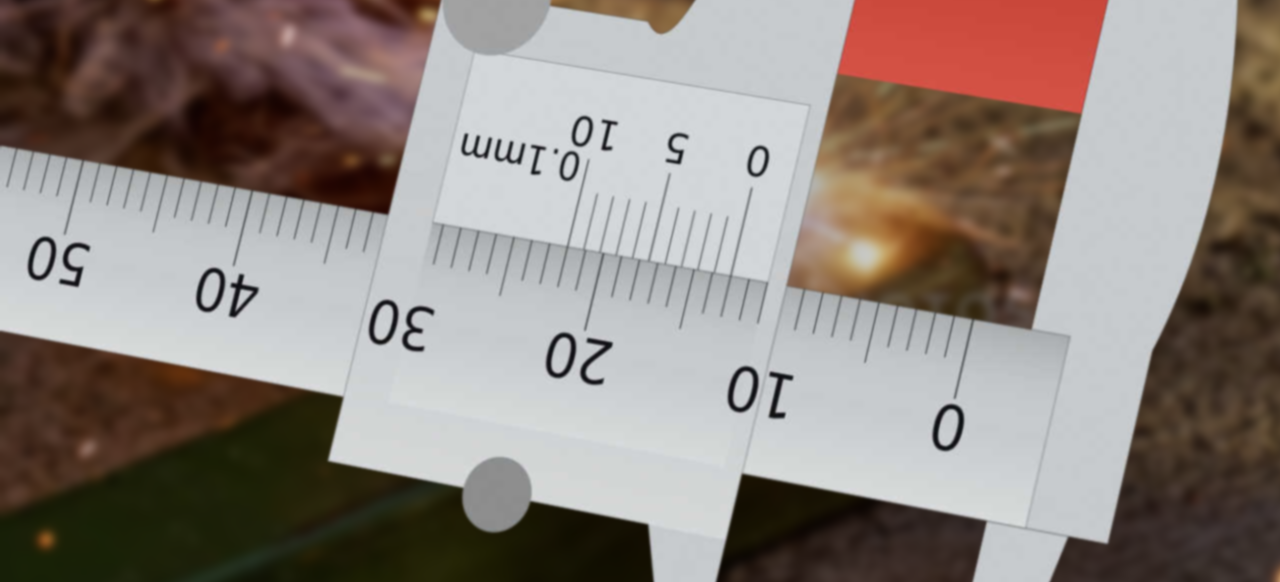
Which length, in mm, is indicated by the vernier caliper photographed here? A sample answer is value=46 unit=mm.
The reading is value=13.0 unit=mm
